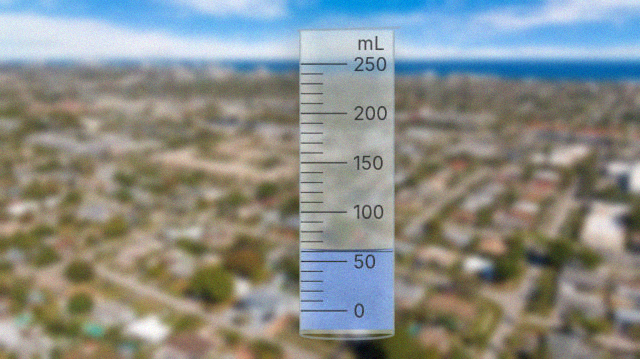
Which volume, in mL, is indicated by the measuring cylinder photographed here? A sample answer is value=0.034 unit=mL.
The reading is value=60 unit=mL
